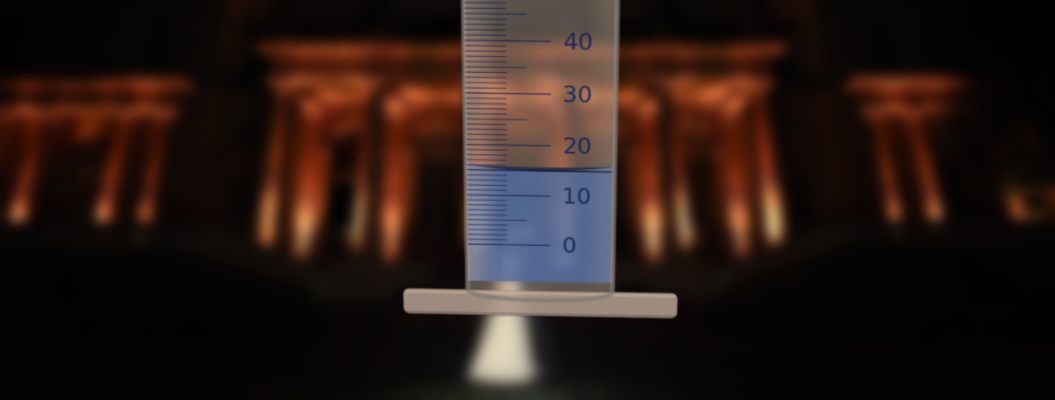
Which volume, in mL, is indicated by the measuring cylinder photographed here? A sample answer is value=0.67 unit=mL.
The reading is value=15 unit=mL
